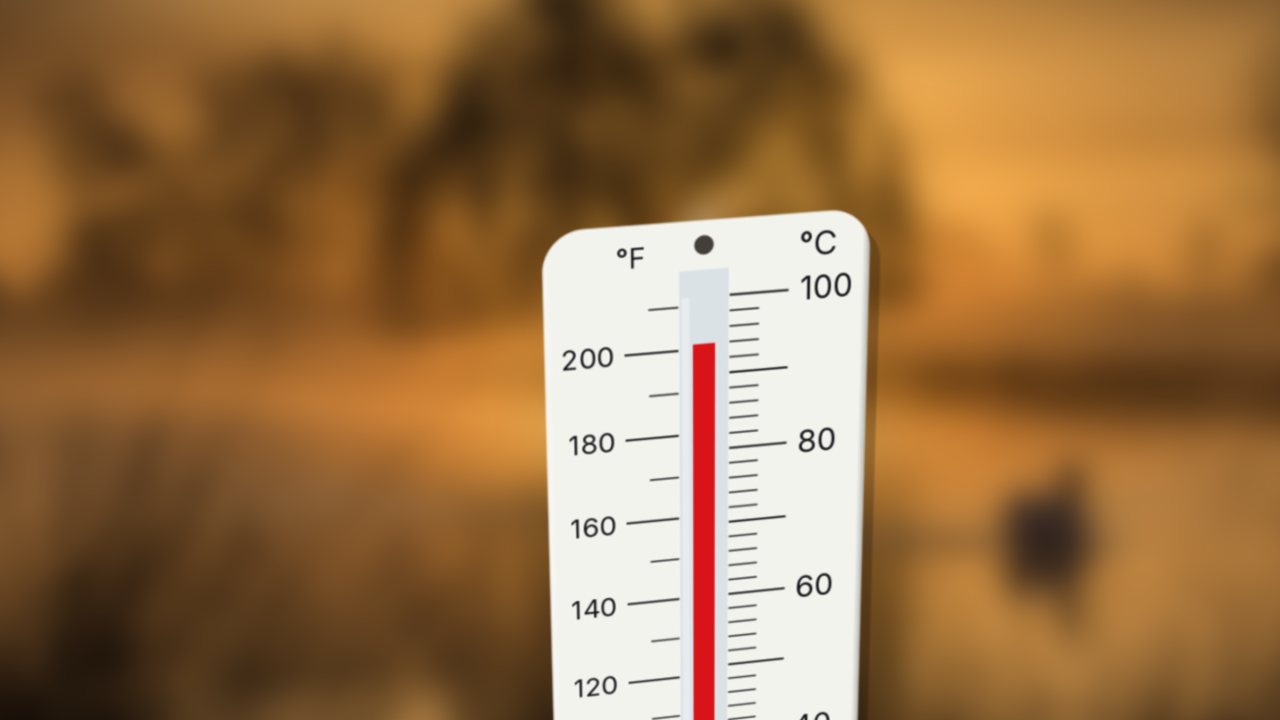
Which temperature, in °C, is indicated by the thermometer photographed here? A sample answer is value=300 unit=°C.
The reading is value=94 unit=°C
